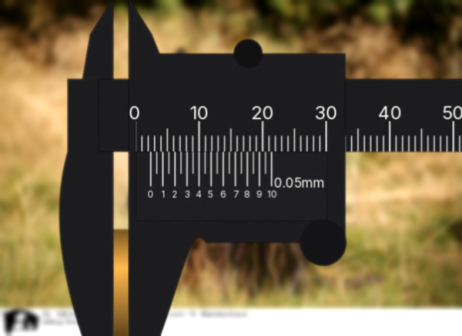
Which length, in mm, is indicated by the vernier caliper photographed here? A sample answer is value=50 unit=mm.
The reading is value=2.4 unit=mm
